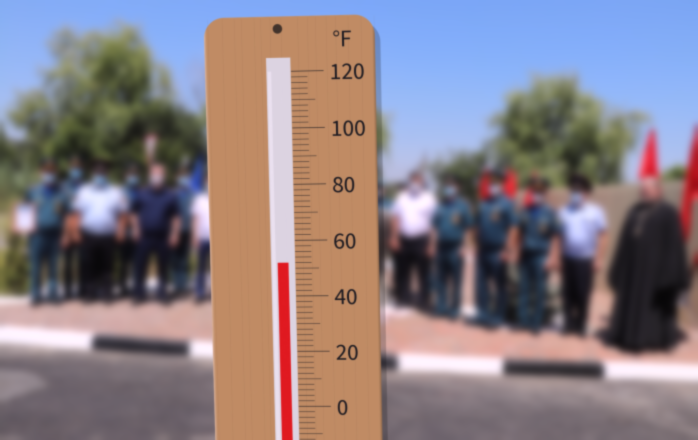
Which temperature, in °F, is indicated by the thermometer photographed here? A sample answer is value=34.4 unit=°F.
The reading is value=52 unit=°F
